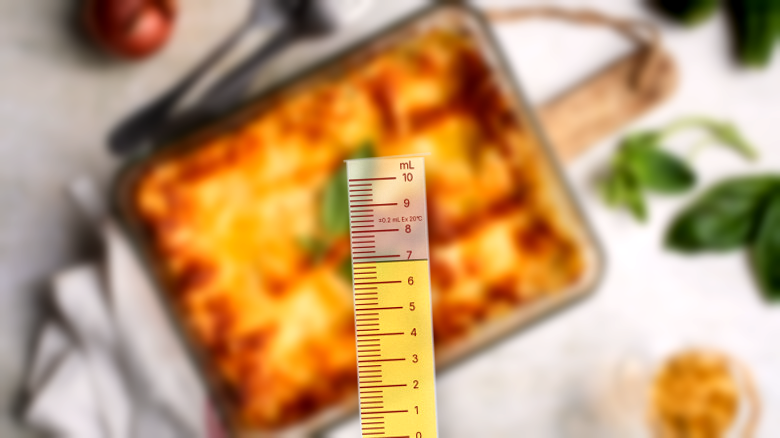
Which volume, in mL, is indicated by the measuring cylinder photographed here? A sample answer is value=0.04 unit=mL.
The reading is value=6.8 unit=mL
